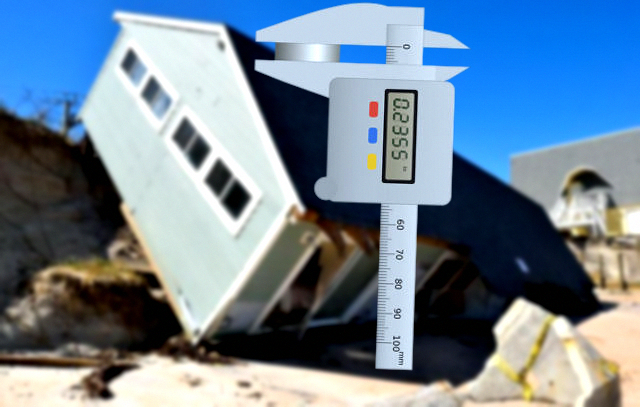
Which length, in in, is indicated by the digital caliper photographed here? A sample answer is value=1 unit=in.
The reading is value=0.2355 unit=in
